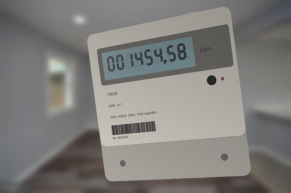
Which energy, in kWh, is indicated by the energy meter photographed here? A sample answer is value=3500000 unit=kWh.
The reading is value=1454.58 unit=kWh
